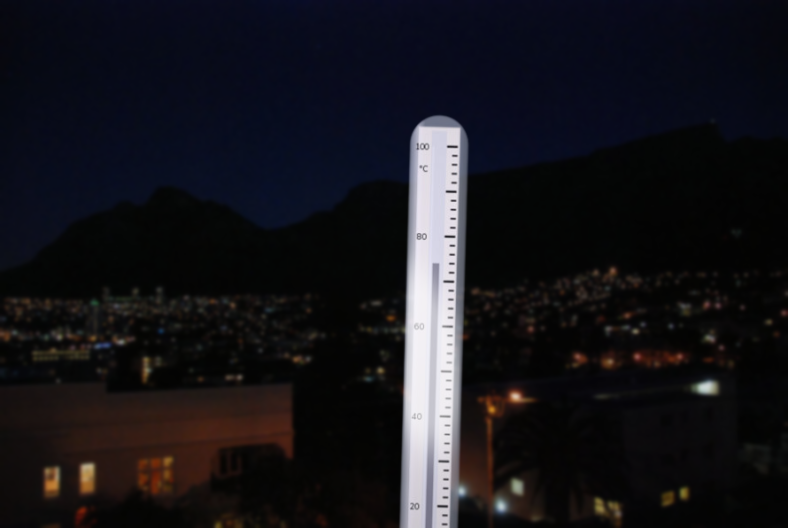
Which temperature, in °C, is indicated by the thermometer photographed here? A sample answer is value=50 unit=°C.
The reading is value=74 unit=°C
